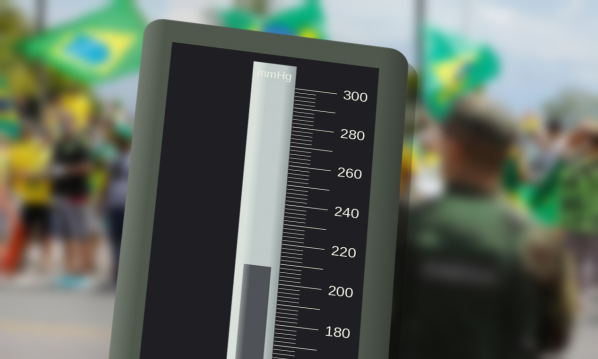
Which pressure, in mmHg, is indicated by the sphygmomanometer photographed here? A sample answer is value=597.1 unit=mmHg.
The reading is value=208 unit=mmHg
